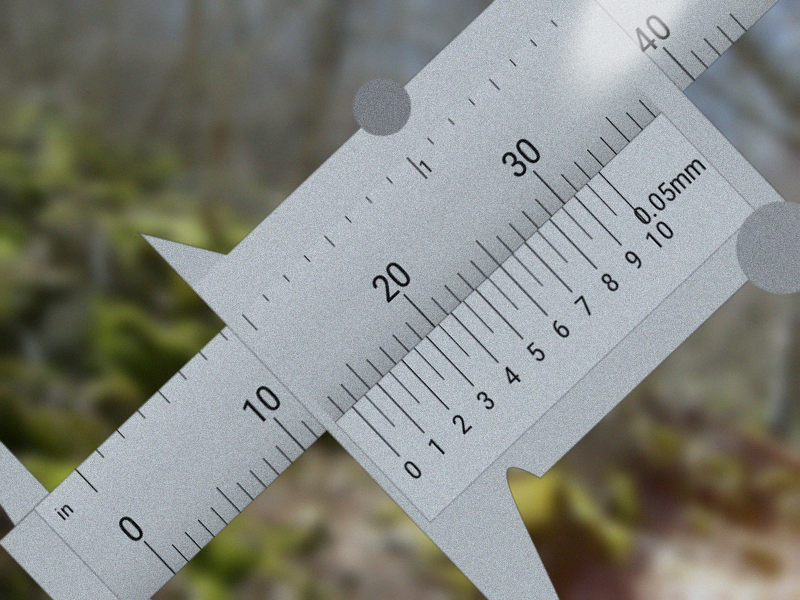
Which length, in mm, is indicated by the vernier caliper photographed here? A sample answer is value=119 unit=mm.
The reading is value=13.6 unit=mm
